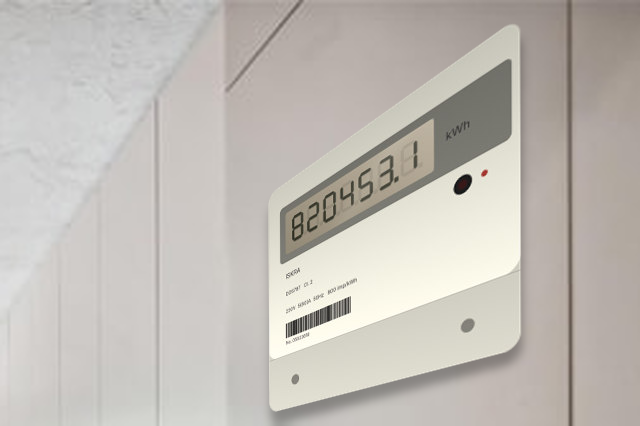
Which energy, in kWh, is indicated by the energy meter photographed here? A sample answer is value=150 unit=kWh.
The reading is value=820453.1 unit=kWh
